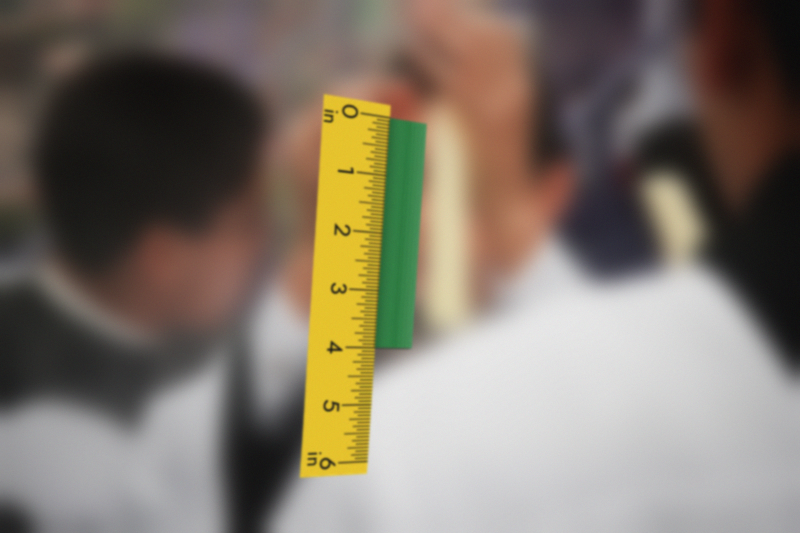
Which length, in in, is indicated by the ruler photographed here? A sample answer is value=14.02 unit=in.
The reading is value=4 unit=in
